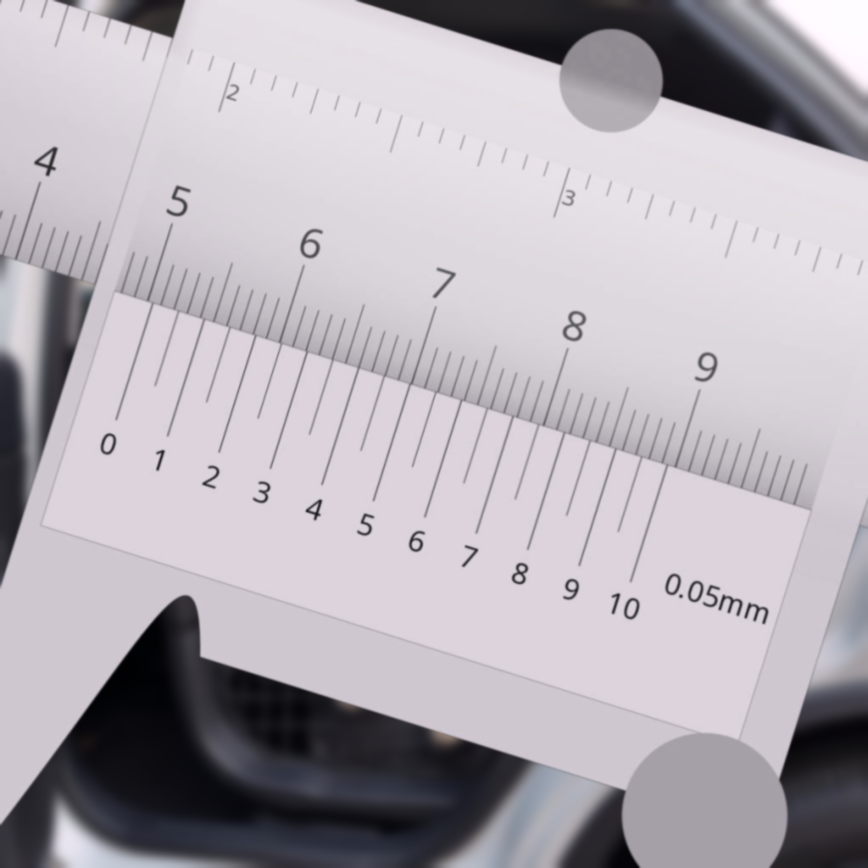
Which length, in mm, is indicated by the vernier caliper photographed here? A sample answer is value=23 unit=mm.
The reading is value=50.4 unit=mm
